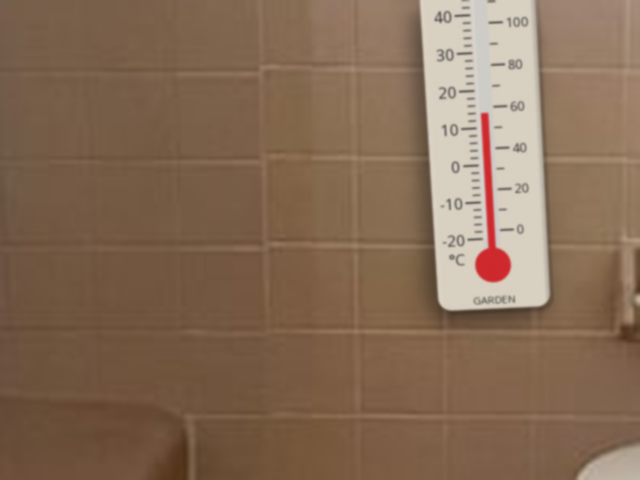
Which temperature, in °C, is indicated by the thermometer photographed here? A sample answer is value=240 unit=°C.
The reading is value=14 unit=°C
